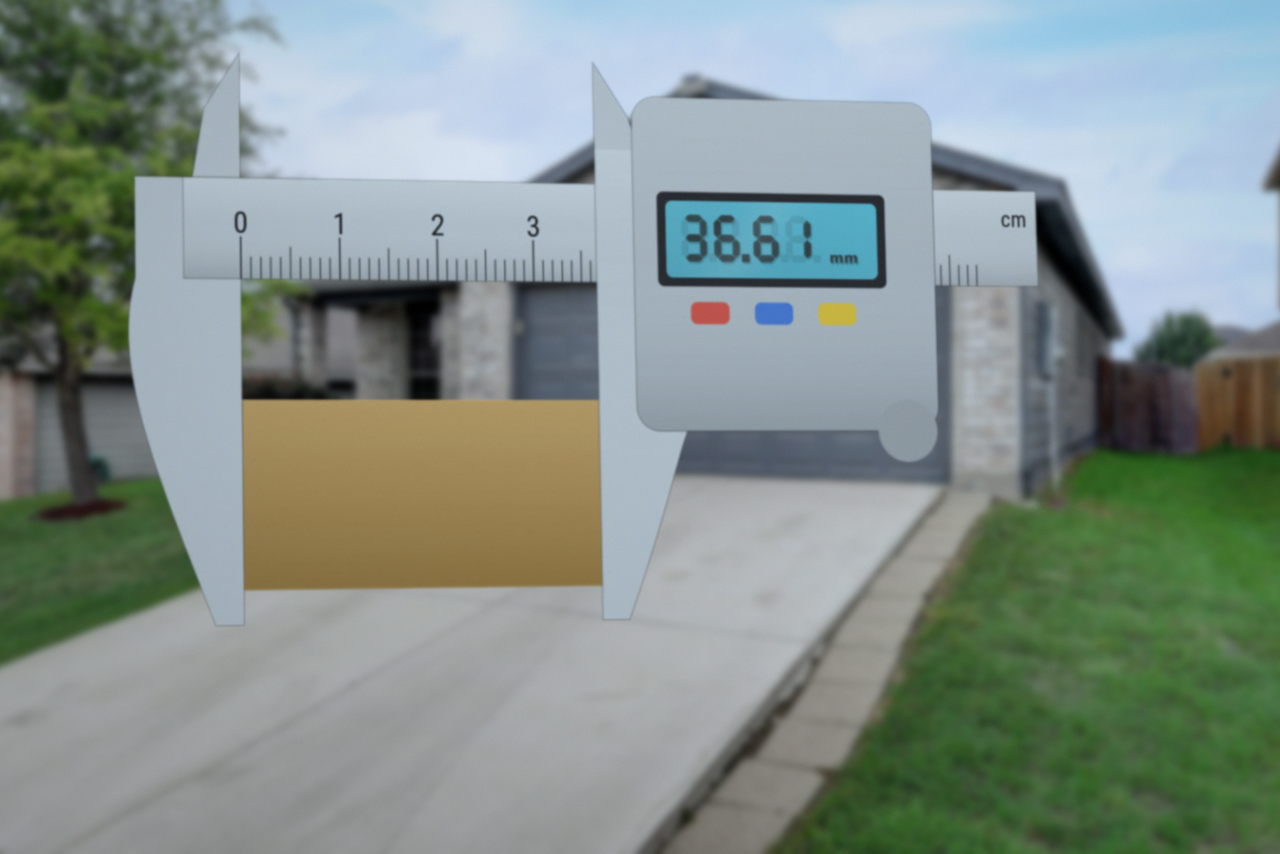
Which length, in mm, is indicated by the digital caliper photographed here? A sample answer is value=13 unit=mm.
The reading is value=36.61 unit=mm
